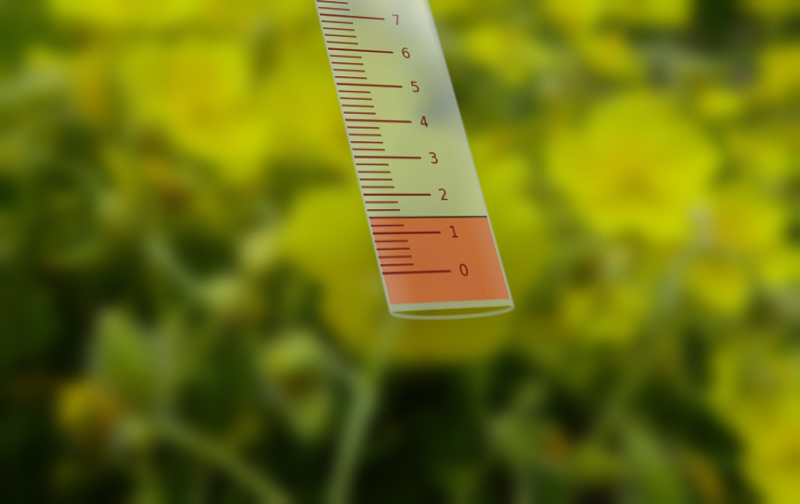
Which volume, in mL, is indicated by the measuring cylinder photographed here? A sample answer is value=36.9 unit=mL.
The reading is value=1.4 unit=mL
